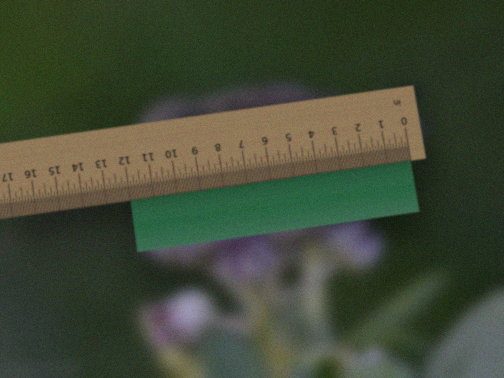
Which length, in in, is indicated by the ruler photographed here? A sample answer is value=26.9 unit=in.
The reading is value=12 unit=in
